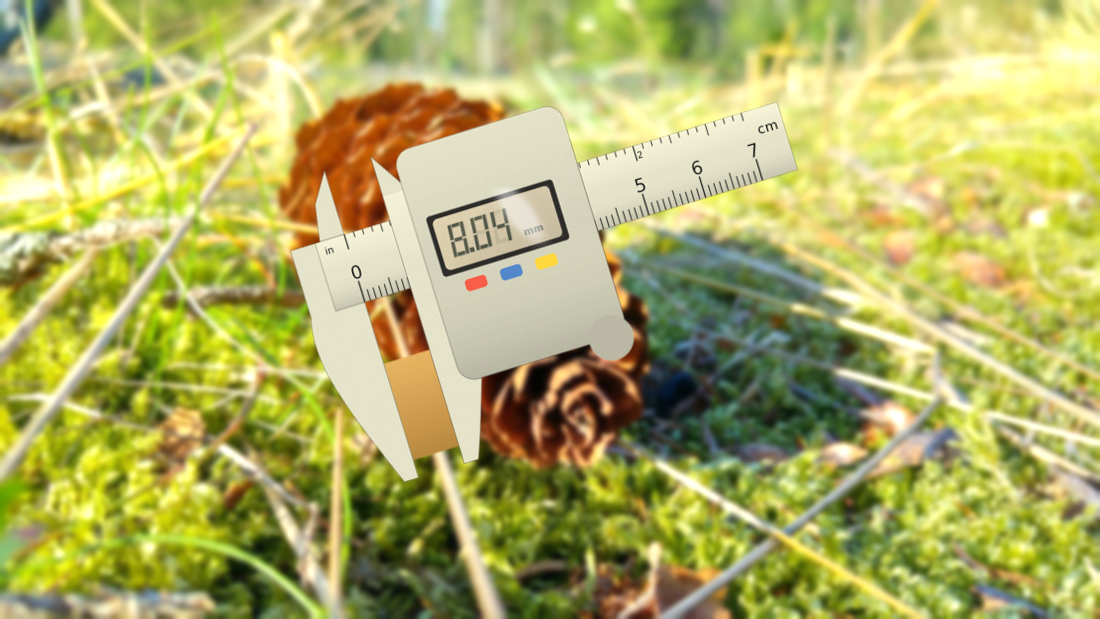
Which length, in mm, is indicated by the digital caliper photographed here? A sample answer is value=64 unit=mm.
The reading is value=8.04 unit=mm
